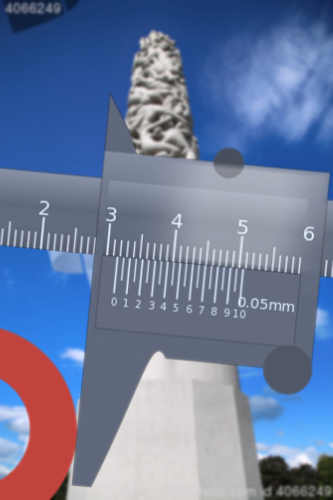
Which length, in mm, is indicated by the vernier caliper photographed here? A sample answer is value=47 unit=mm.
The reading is value=31.6 unit=mm
